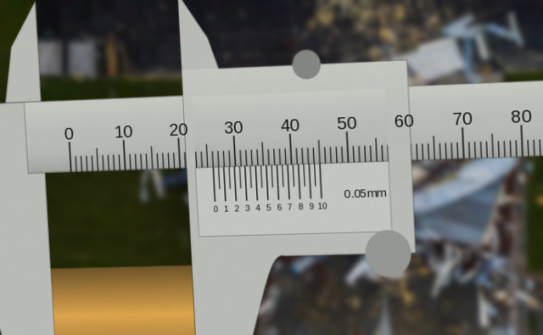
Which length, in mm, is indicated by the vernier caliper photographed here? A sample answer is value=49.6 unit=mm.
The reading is value=26.0 unit=mm
